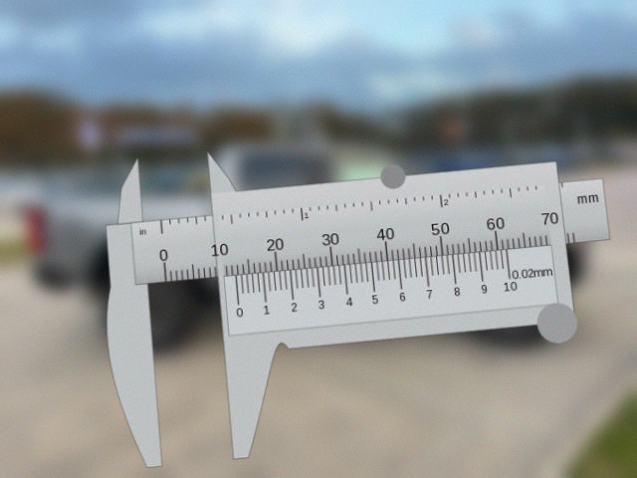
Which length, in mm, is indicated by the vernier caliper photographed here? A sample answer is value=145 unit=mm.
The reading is value=12.6 unit=mm
